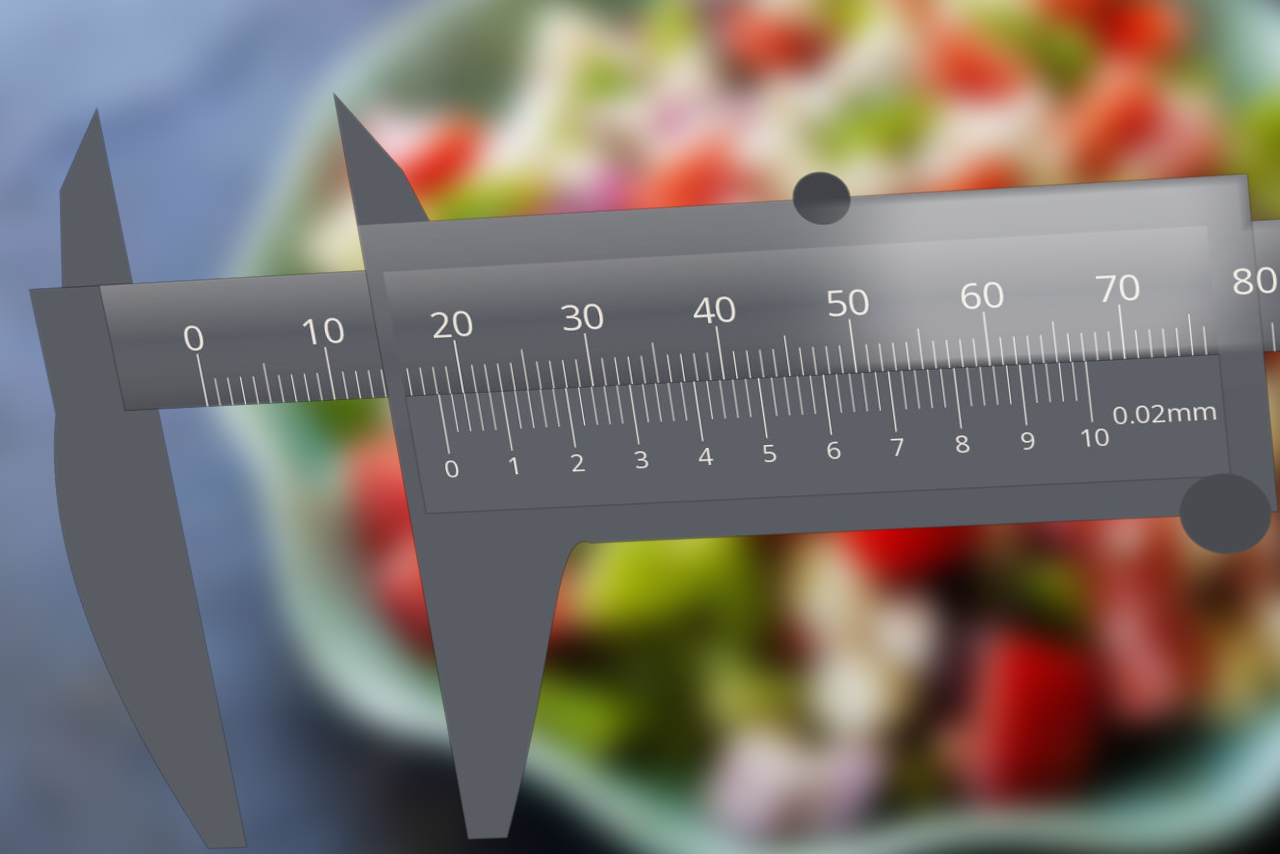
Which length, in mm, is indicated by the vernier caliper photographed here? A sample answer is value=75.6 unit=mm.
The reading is value=18.1 unit=mm
